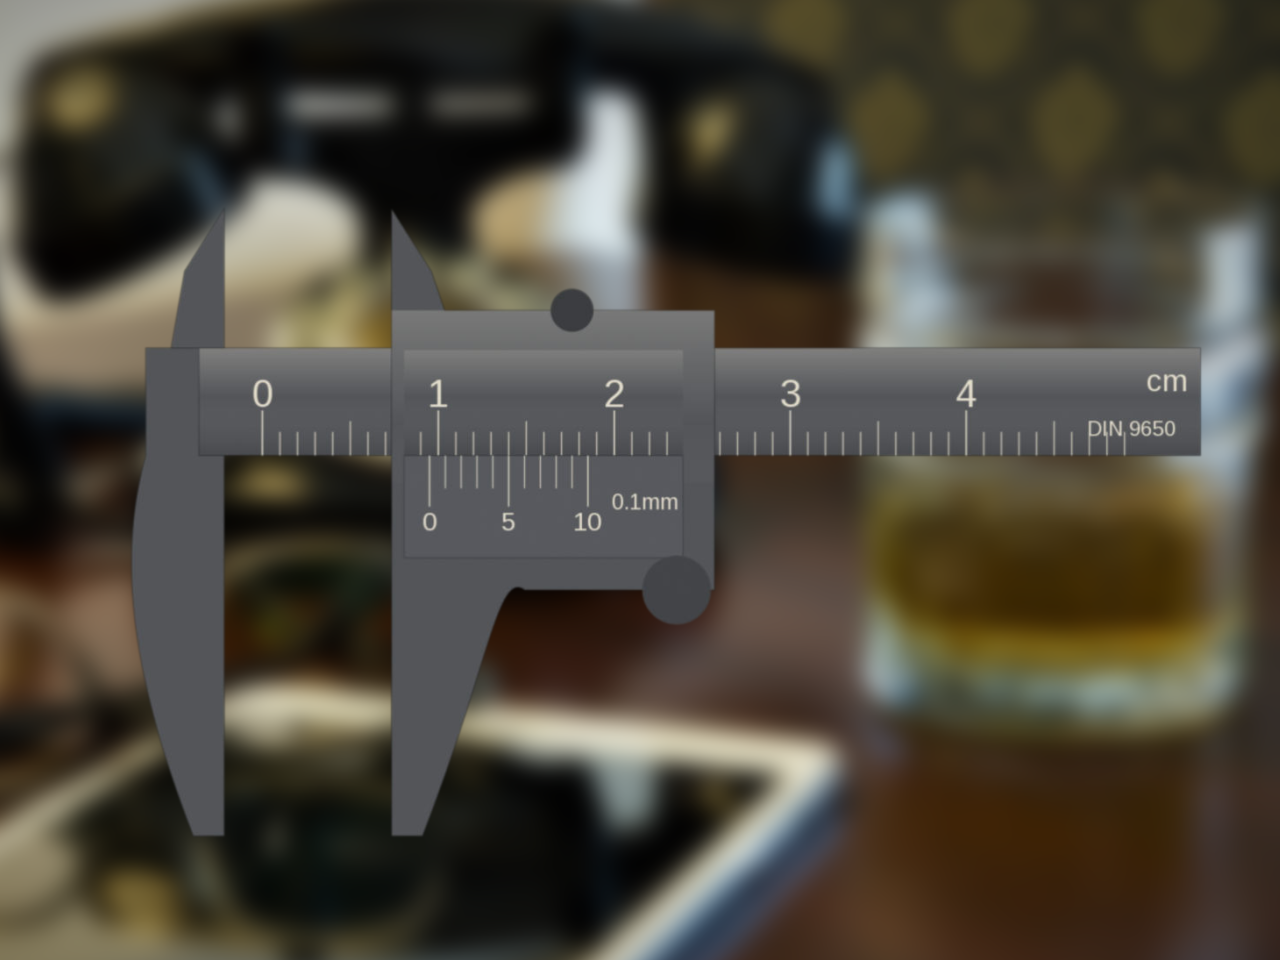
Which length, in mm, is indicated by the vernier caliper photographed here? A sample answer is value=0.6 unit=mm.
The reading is value=9.5 unit=mm
